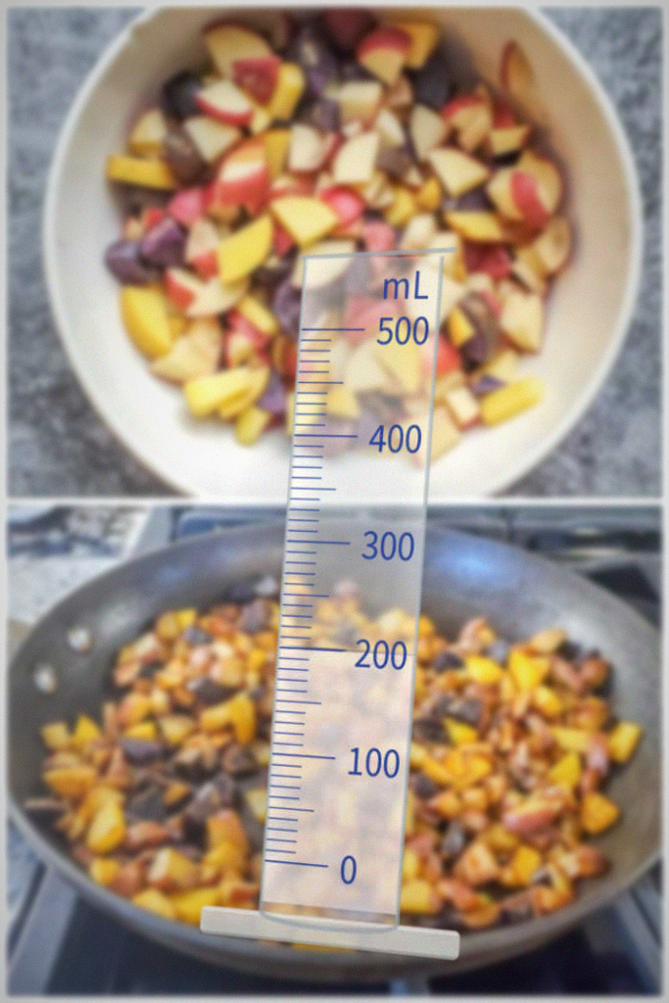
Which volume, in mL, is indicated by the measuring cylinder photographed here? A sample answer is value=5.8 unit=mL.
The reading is value=200 unit=mL
